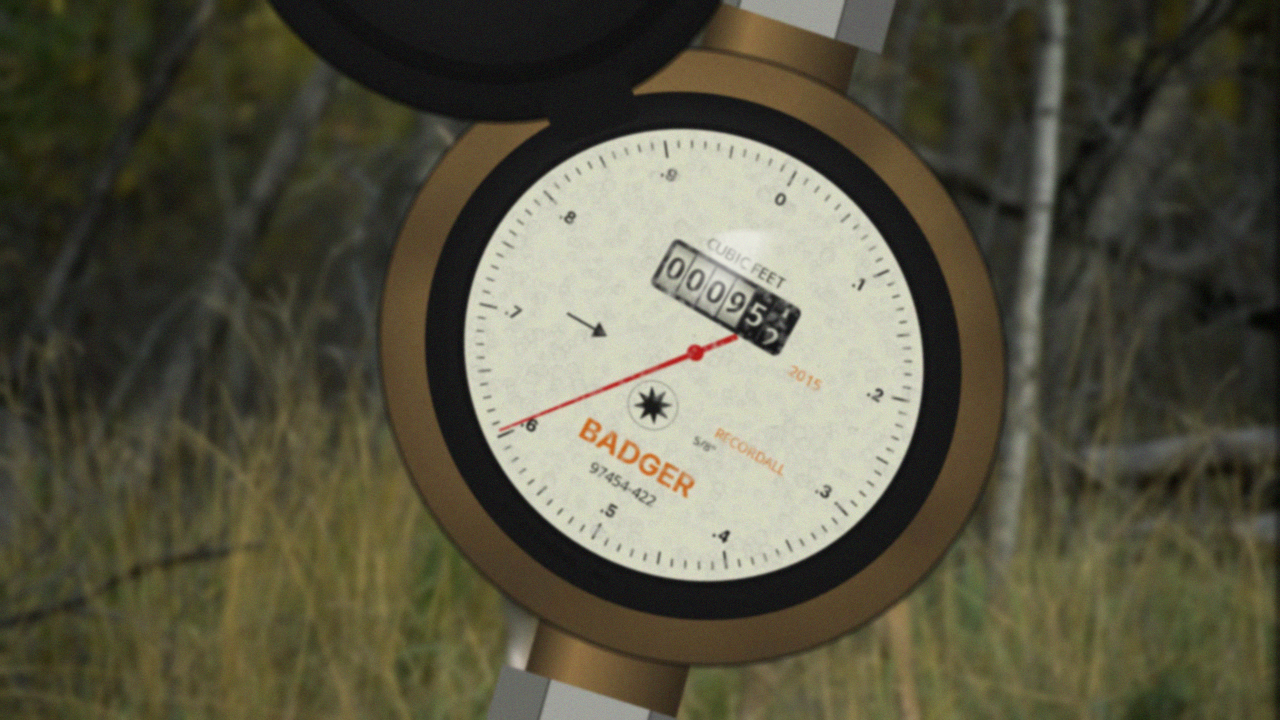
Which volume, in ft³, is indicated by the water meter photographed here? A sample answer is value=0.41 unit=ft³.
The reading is value=951.60 unit=ft³
